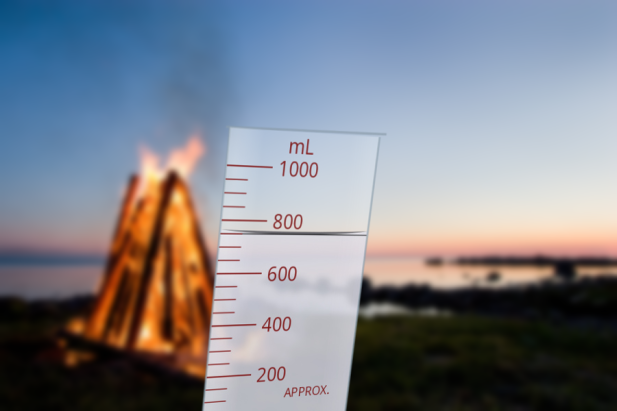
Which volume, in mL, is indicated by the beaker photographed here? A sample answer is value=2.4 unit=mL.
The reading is value=750 unit=mL
